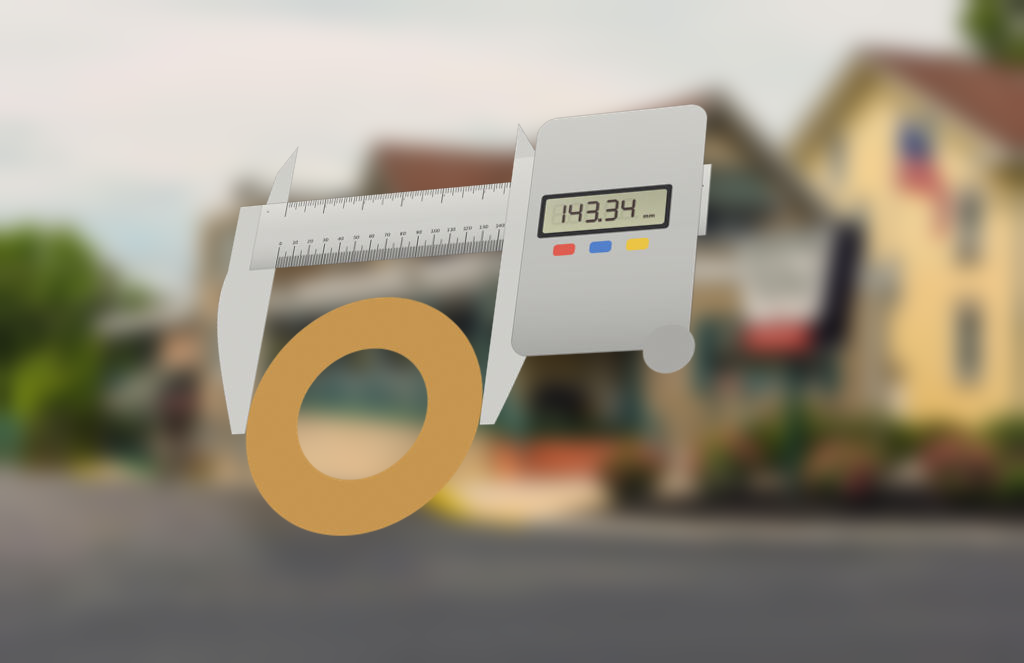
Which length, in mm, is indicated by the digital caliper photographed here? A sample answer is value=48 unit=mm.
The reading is value=143.34 unit=mm
